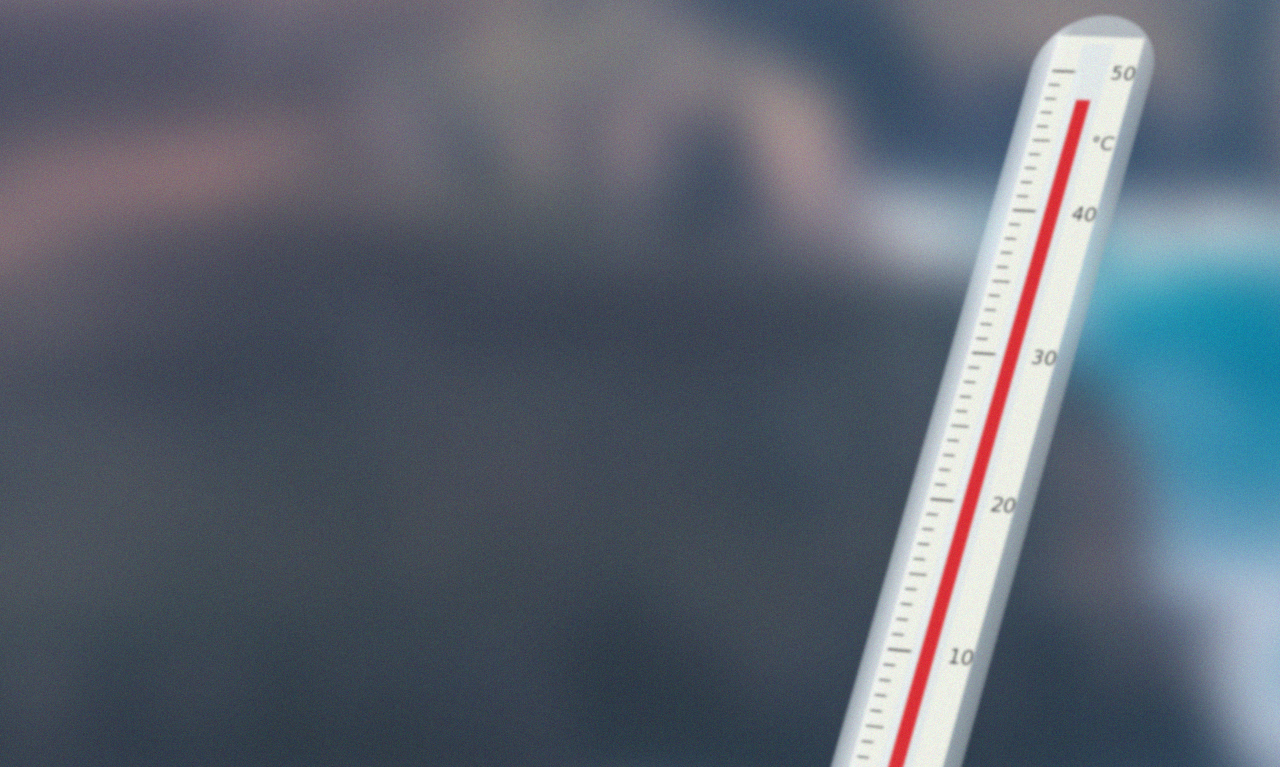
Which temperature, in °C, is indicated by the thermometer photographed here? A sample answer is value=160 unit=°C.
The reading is value=48 unit=°C
